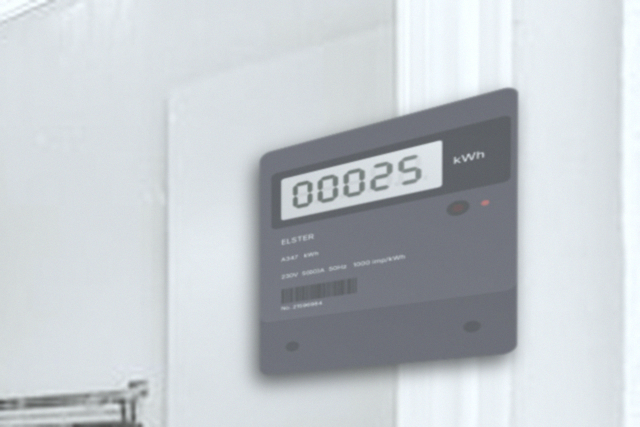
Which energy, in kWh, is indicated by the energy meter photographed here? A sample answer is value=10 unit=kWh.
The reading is value=25 unit=kWh
